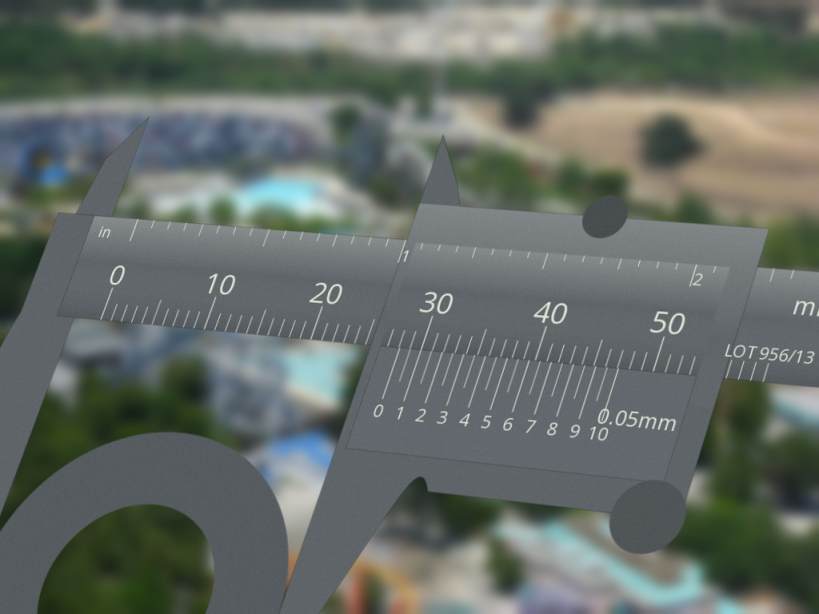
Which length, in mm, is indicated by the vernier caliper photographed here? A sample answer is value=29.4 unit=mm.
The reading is value=28.1 unit=mm
